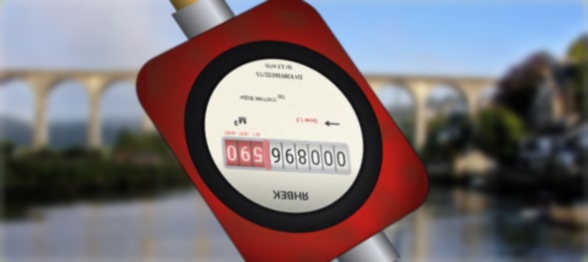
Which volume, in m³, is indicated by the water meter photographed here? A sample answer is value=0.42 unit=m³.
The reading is value=896.590 unit=m³
